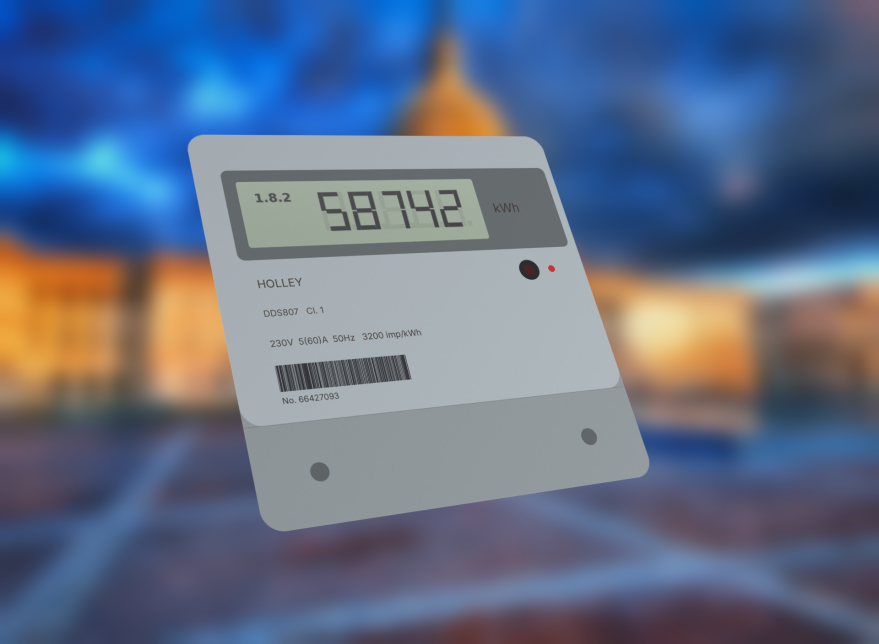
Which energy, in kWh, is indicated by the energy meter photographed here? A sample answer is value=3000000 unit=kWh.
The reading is value=58742 unit=kWh
